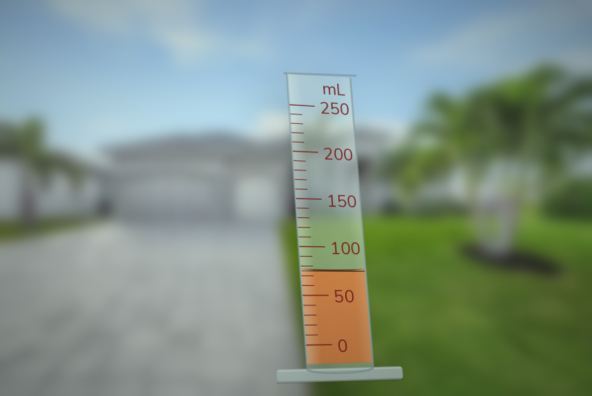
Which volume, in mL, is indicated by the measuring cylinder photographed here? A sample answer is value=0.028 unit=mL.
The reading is value=75 unit=mL
